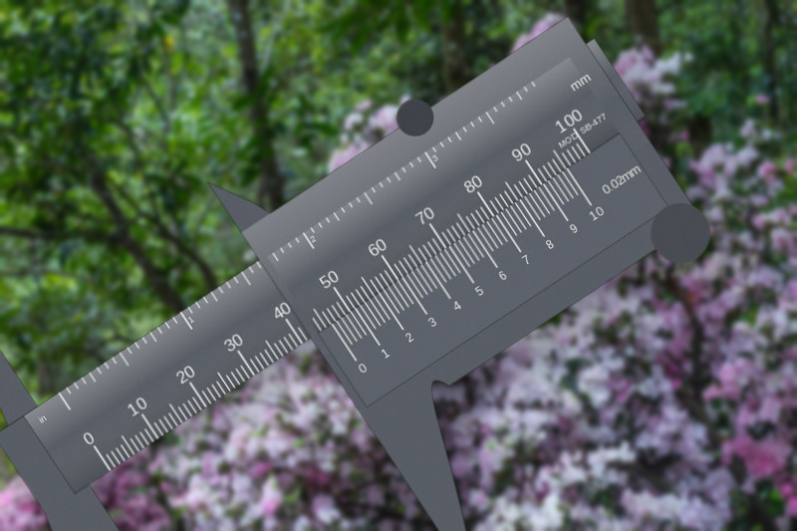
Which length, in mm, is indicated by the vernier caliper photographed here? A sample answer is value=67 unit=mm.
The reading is value=46.2 unit=mm
